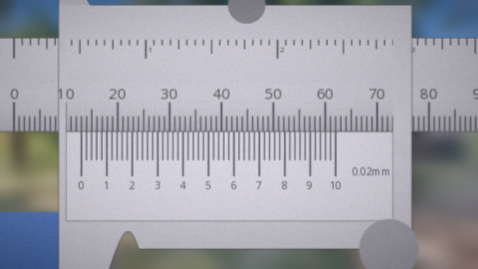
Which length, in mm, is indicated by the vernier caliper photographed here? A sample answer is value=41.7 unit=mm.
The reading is value=13.0 unit=mm
